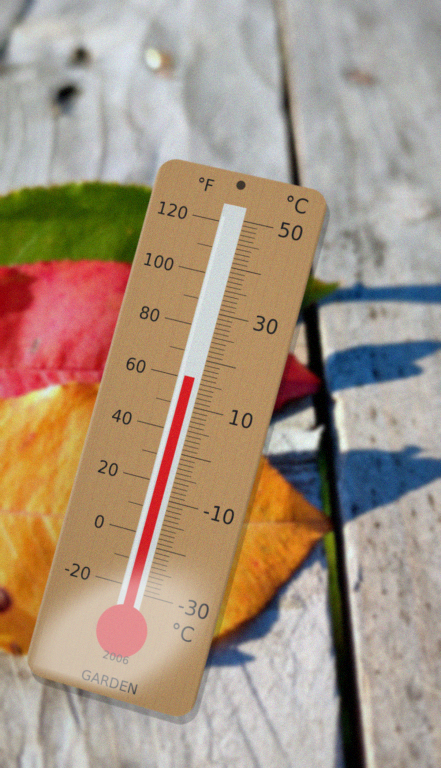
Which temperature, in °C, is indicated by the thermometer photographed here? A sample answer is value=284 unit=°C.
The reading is value=16 unit=°C
